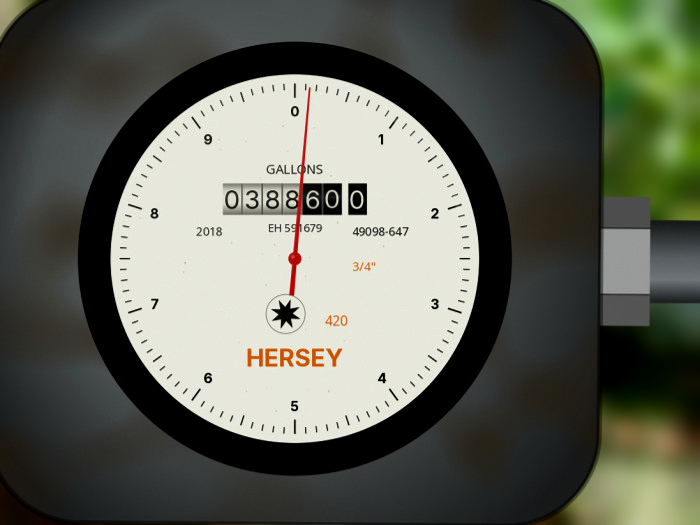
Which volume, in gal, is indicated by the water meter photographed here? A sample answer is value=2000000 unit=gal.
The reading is value=388600.1 unit=gal
